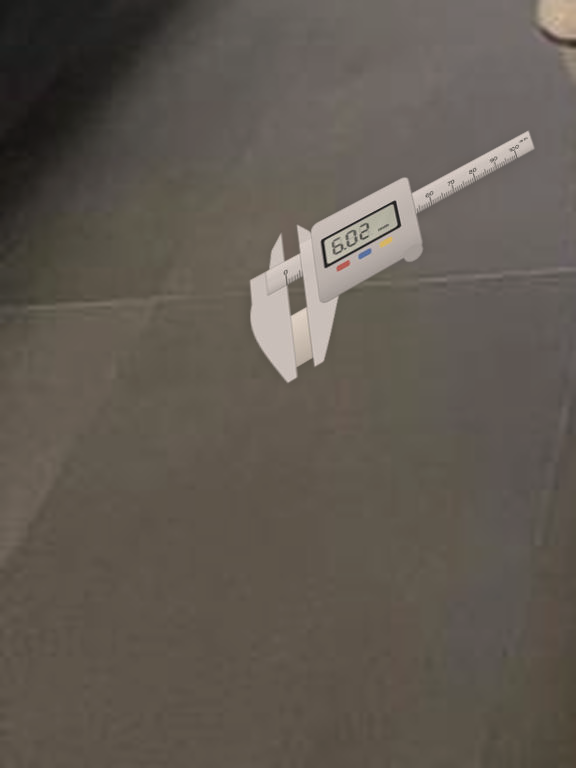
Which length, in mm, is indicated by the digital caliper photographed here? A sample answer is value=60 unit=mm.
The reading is value=6.02 unit=mm
